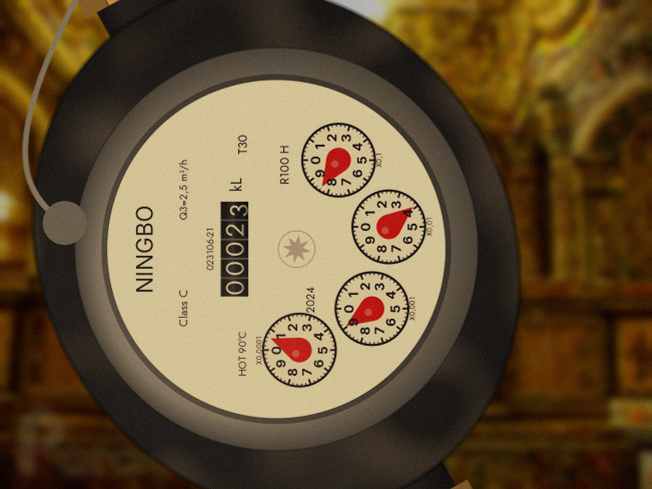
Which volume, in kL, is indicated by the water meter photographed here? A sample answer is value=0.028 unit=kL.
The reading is value=22.8390 unit=kL
